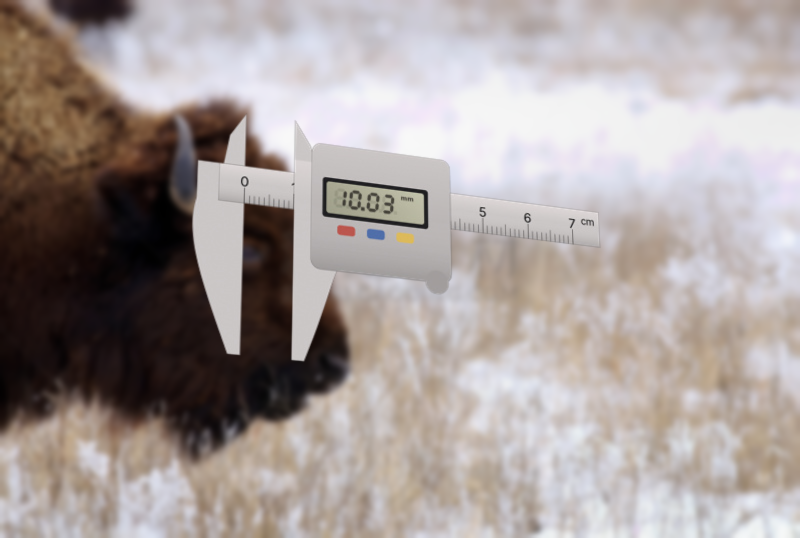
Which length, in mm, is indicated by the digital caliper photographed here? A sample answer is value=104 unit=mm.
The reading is value=10.03 unit=mm
